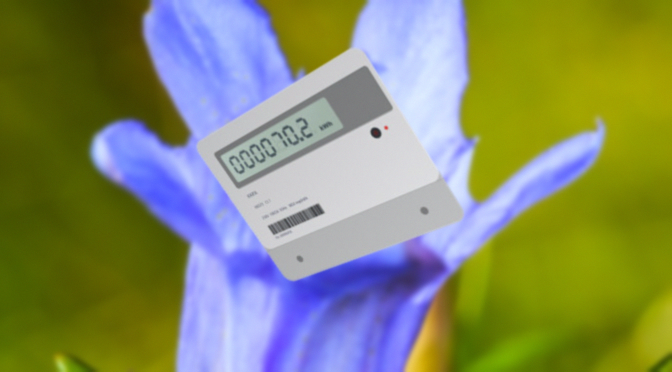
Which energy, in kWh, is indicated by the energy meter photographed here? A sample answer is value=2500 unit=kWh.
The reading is value=70.2 unit=kWh
